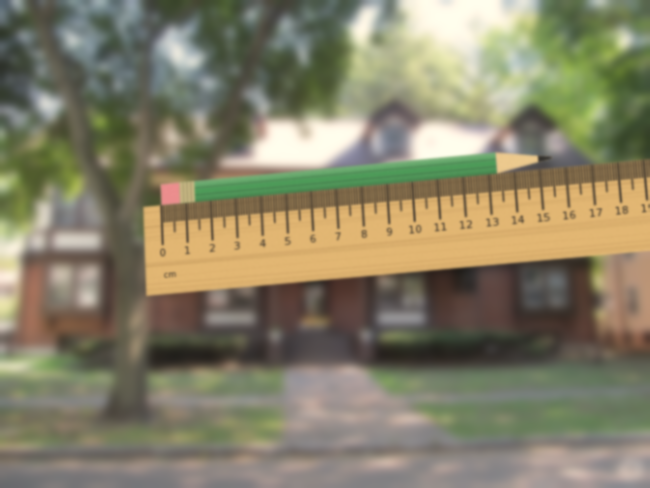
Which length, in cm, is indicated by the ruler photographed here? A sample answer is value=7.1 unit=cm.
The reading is value=15.5 unit=cm
